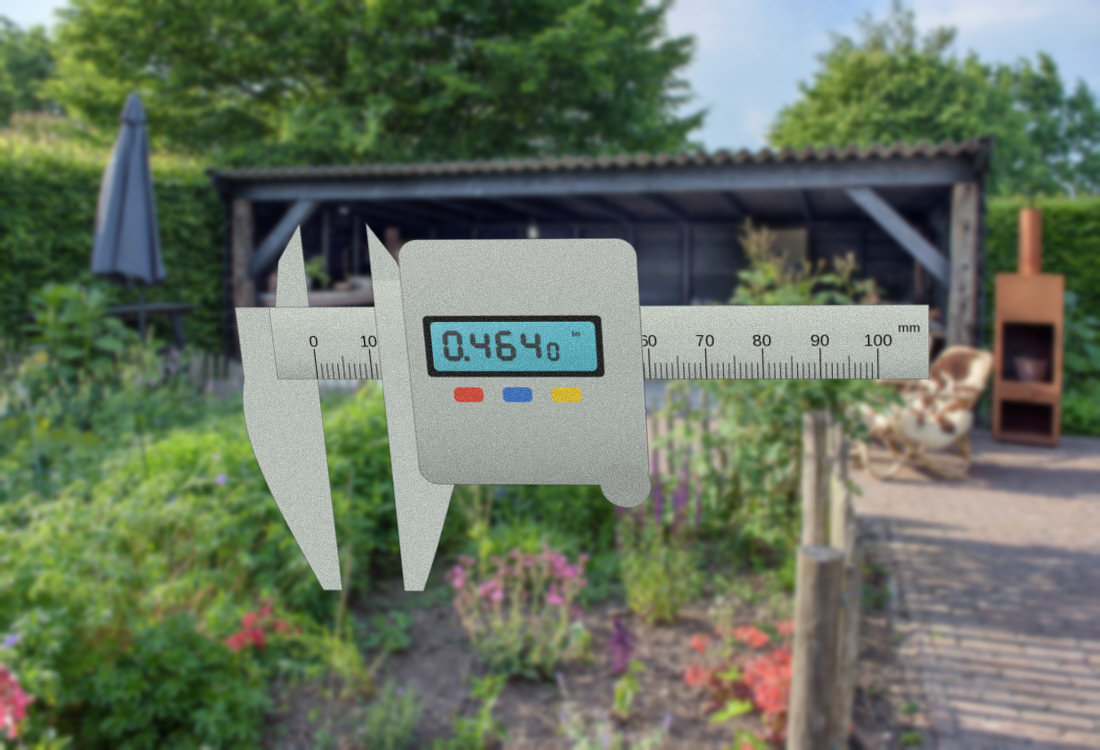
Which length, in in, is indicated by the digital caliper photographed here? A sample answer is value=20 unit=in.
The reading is value=0.4640 unit=in
